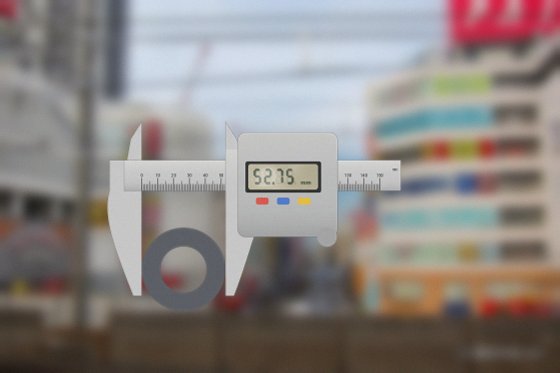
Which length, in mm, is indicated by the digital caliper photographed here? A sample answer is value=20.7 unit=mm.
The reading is value=52.75 unit=mm
